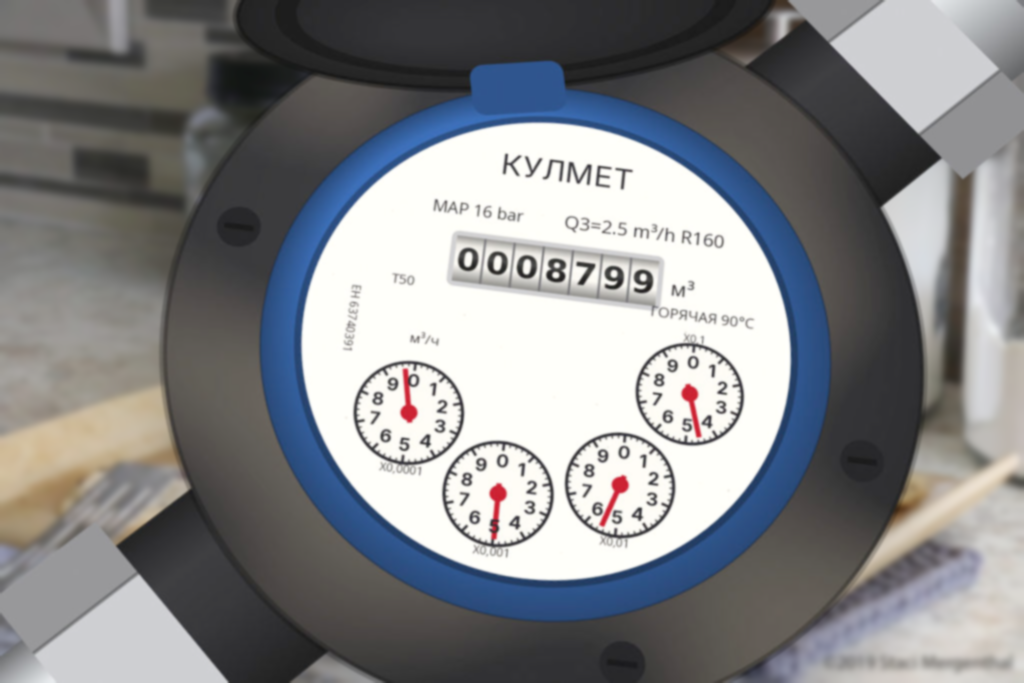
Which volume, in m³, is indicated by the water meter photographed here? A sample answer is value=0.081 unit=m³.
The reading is value=8799.4549 unit=m³
